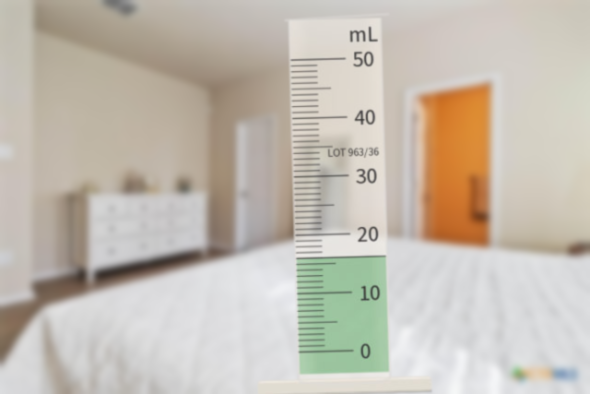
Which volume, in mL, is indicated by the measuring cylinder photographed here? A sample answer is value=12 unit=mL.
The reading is value=16 unit=mL
